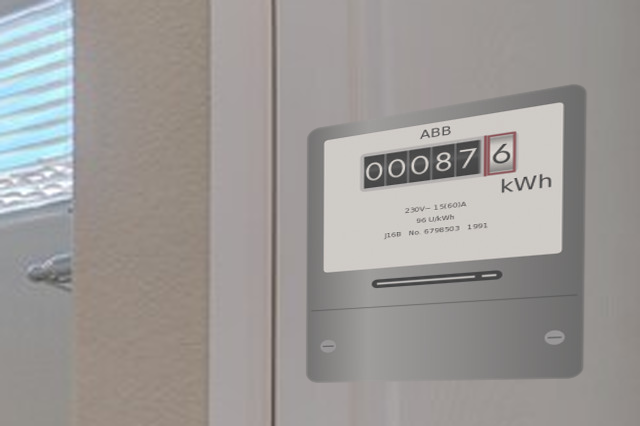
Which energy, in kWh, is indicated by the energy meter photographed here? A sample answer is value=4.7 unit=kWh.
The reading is value=87.6 unit=kWh
